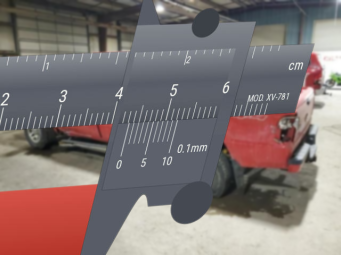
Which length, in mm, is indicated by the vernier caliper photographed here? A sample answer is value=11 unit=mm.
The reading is value=43.2 unit=mm
